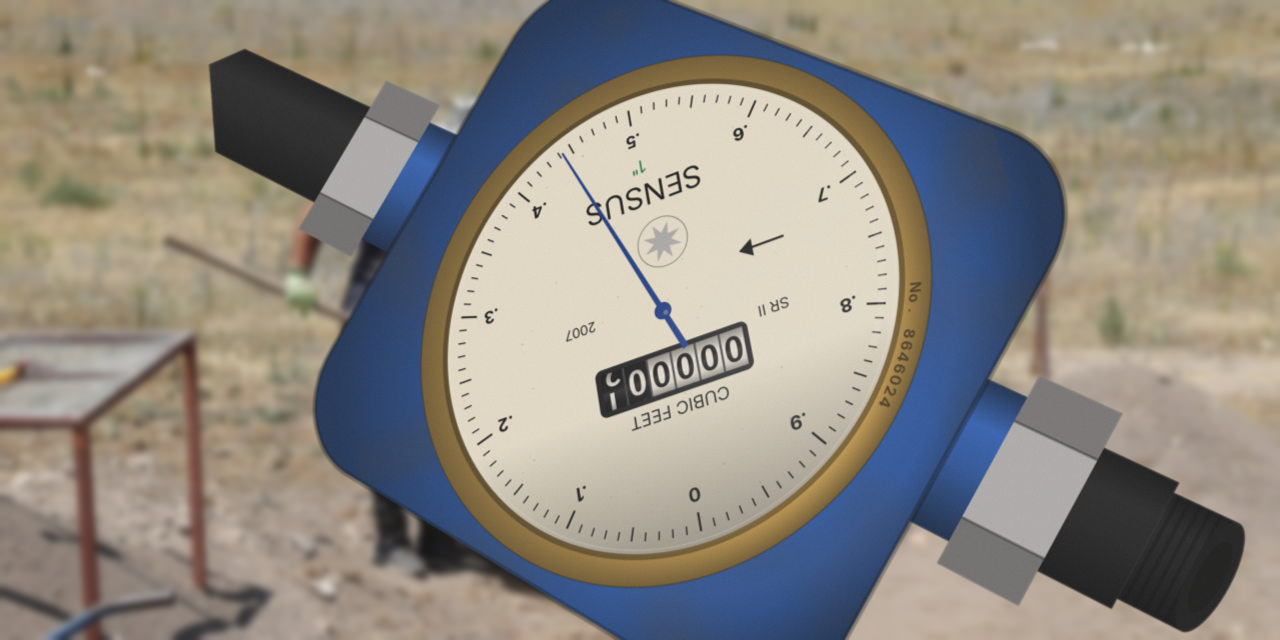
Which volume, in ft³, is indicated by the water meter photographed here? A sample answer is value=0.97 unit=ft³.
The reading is value=1.44 unit=ft³
